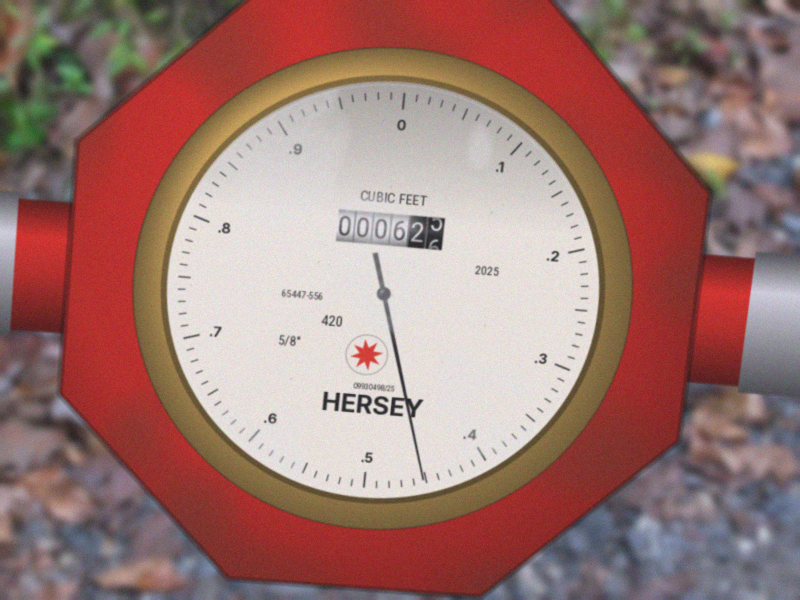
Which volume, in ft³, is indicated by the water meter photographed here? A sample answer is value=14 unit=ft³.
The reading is value=625.45 unit=ft³
